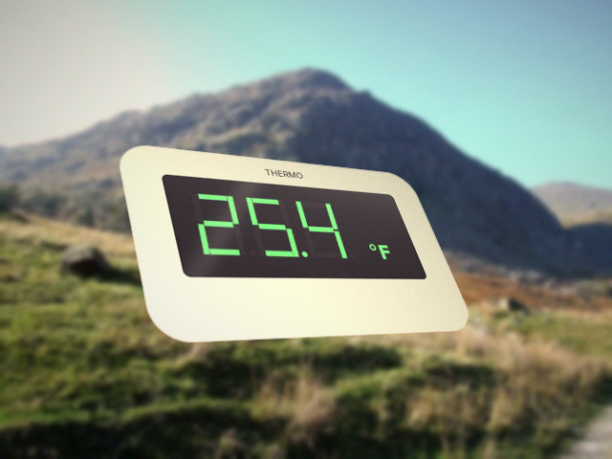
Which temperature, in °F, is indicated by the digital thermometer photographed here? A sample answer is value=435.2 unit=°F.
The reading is value=25.4 unit=°F
